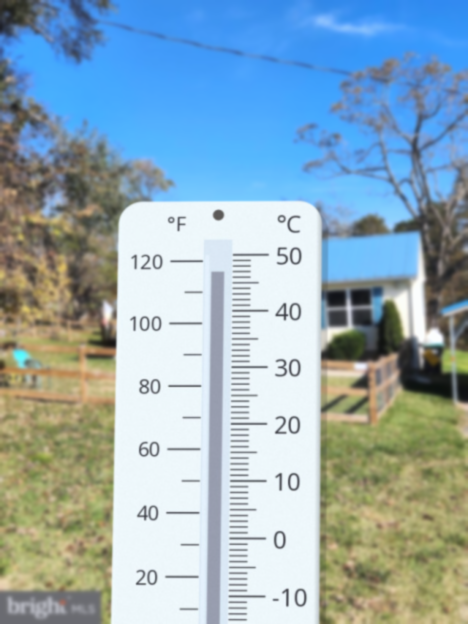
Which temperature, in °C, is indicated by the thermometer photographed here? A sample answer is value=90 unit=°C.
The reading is value=47 unit=°C
